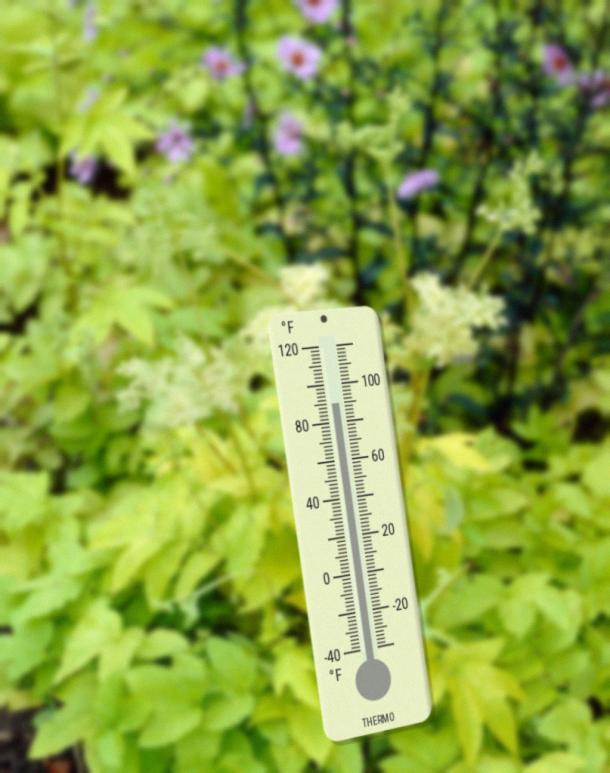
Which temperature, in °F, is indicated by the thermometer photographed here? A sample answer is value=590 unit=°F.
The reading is value=90 unit=°F
